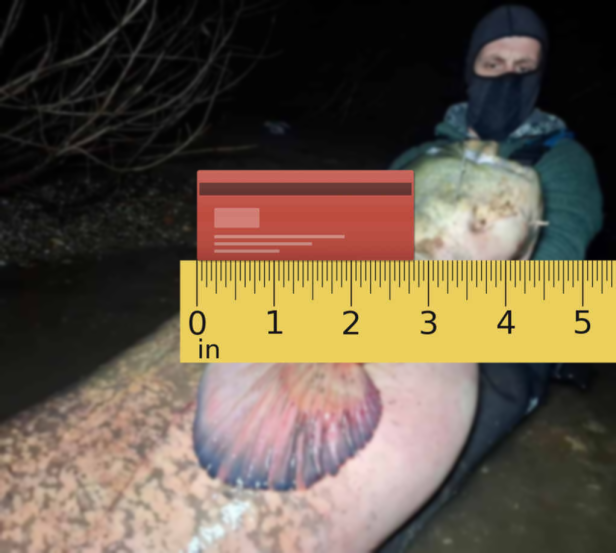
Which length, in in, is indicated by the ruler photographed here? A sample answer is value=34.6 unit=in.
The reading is value=2.8125 unit=in
